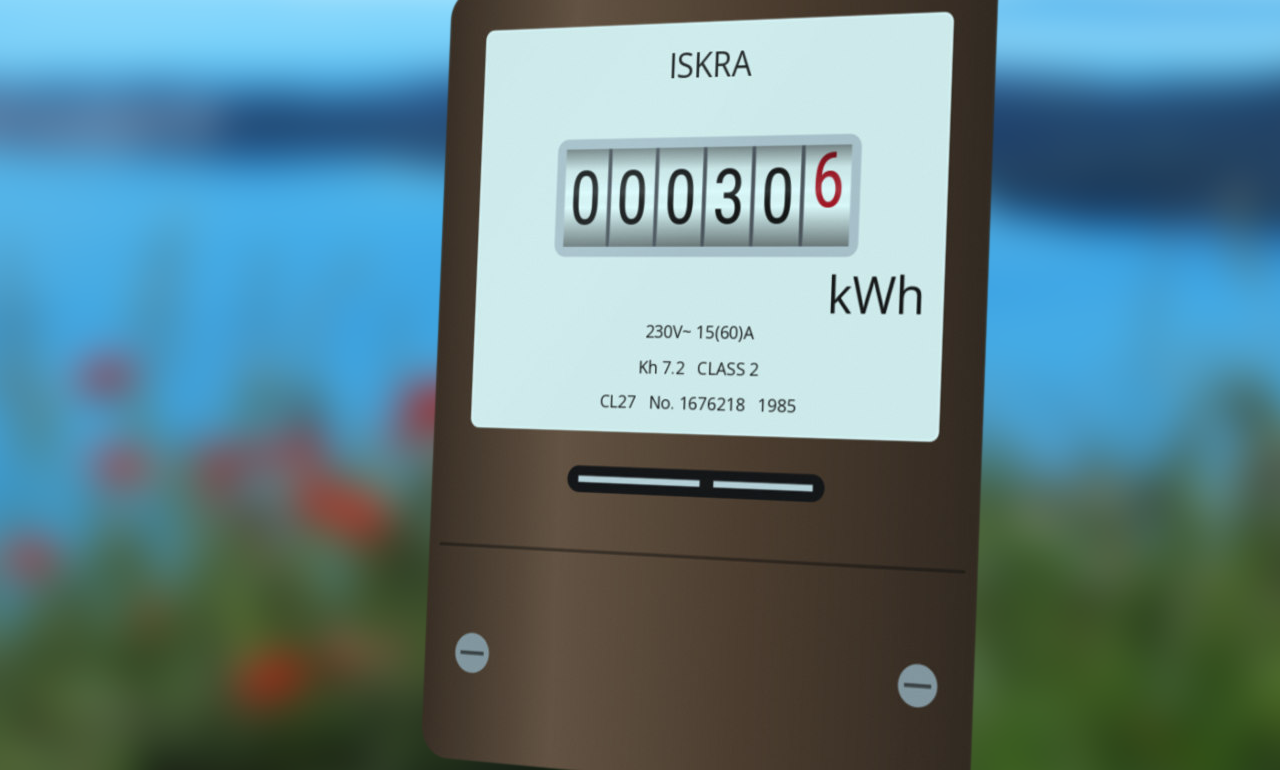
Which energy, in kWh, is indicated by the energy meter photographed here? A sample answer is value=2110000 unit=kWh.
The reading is value=30.6 unit=kWh
